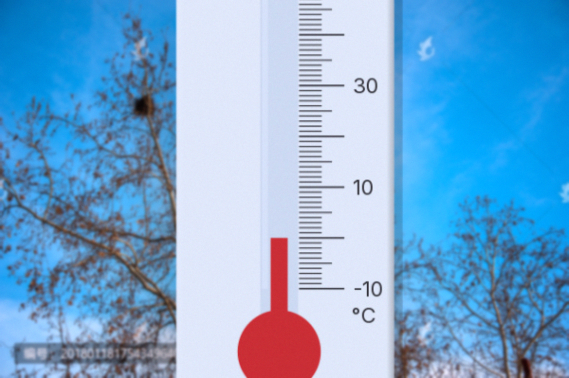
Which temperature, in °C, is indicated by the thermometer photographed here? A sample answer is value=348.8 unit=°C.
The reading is value=0 unit=°C
